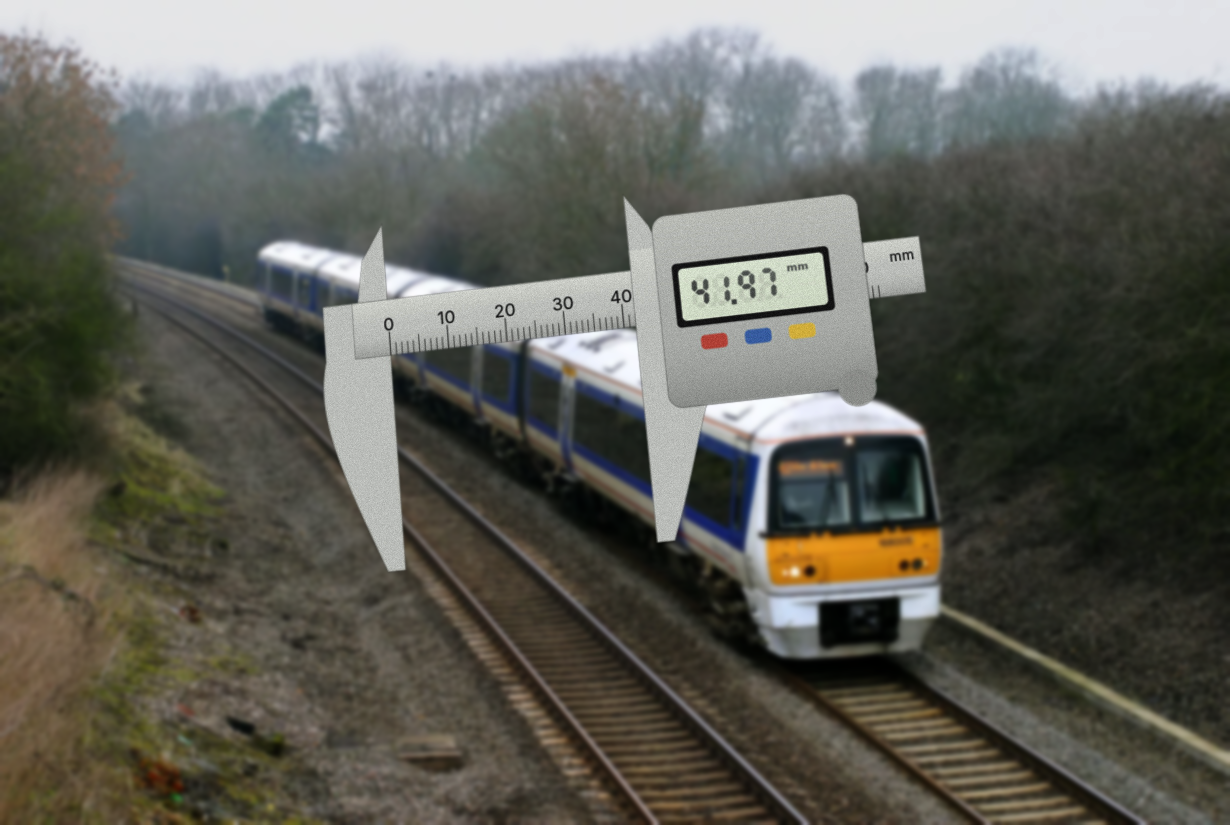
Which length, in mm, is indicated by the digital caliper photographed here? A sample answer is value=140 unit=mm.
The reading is value=41.97 unit=mm
